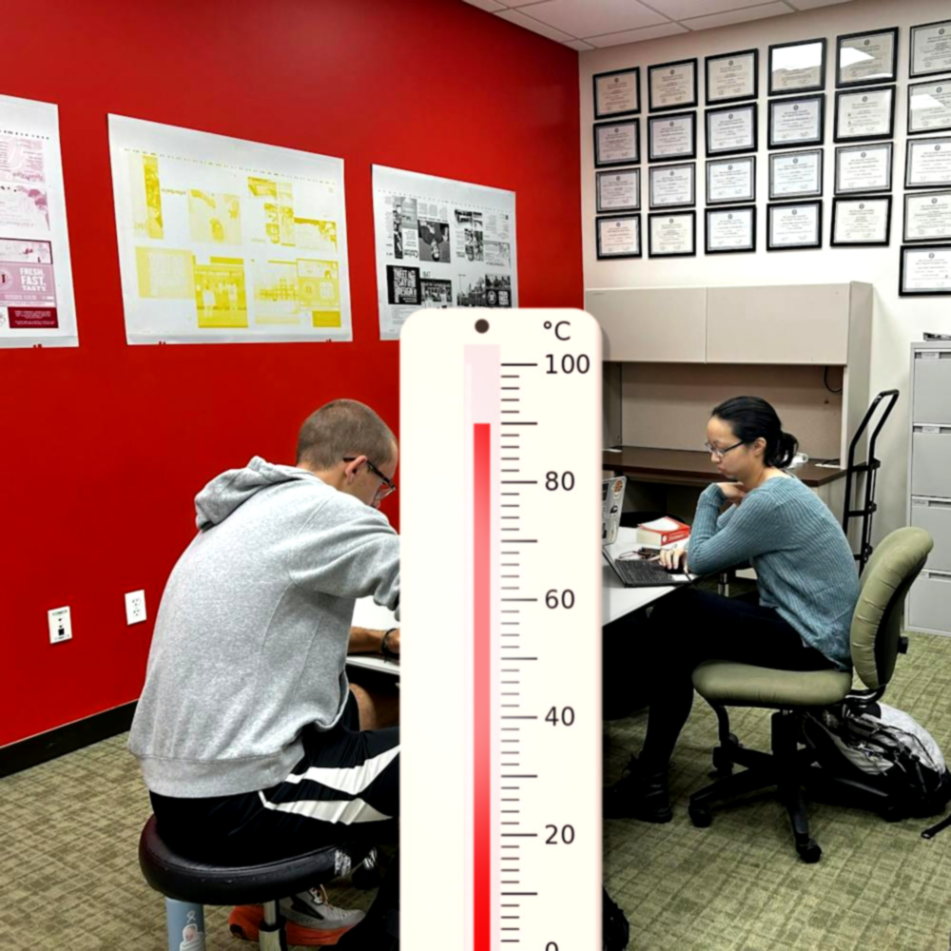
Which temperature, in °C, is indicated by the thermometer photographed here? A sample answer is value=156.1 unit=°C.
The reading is value=90 unit=°C
